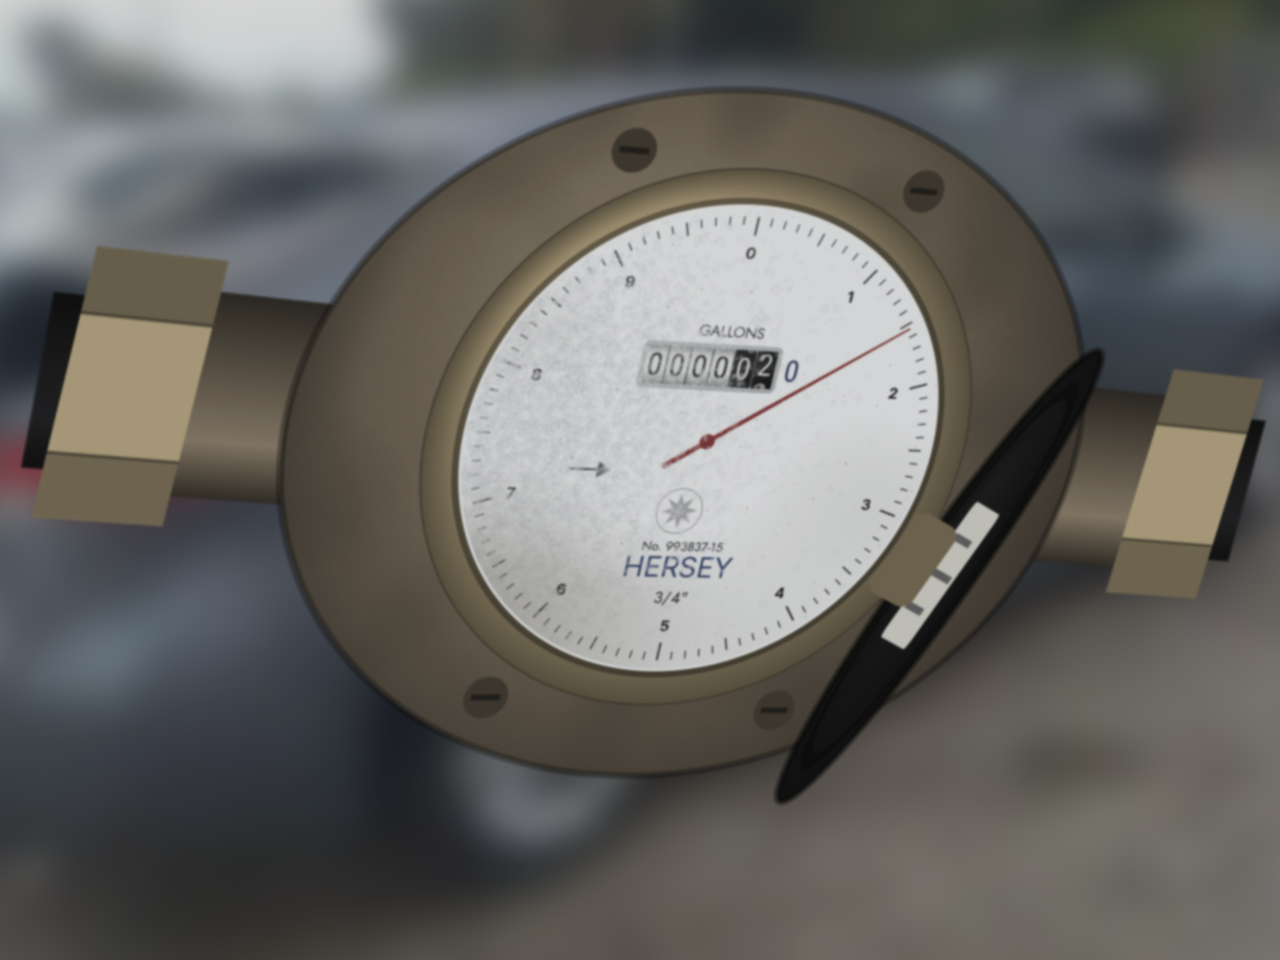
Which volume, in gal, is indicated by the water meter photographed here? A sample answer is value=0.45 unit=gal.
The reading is value=21.5 unit=gal
